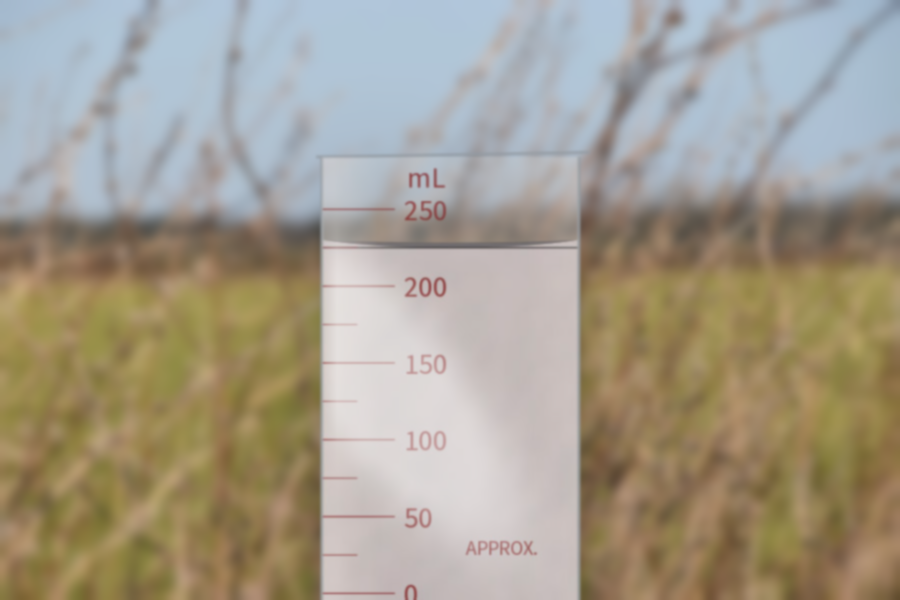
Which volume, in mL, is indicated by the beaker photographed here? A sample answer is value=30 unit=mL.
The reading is value=225 unit=mL
